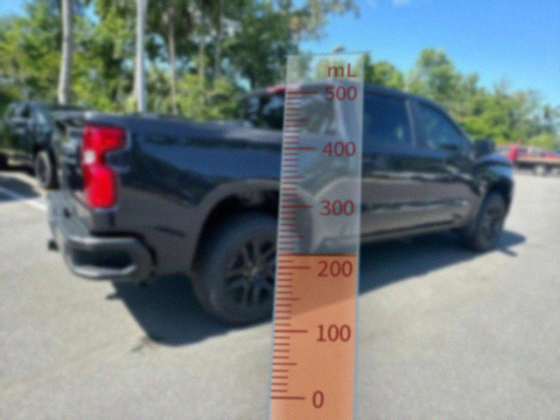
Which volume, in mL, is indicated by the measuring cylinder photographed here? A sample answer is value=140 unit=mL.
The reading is value=220 unit=mL
